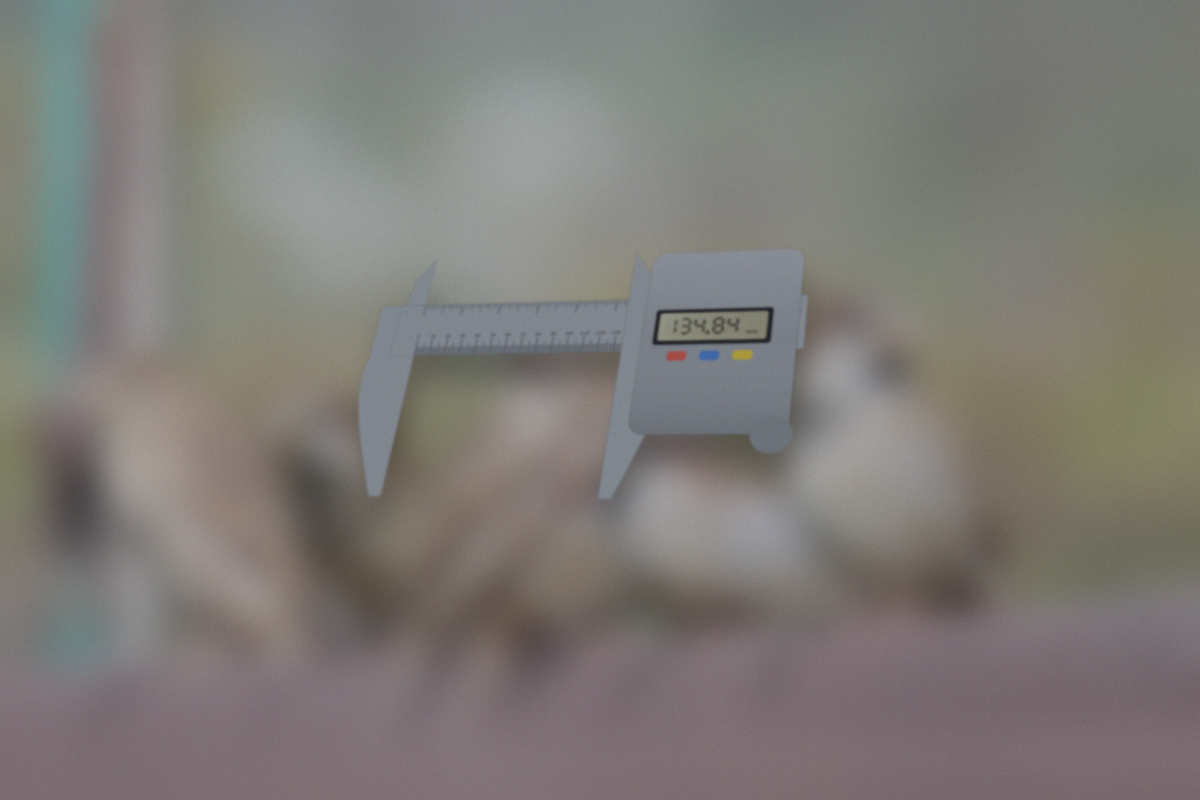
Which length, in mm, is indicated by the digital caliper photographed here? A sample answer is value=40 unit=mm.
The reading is value=134.84 unit=mm
